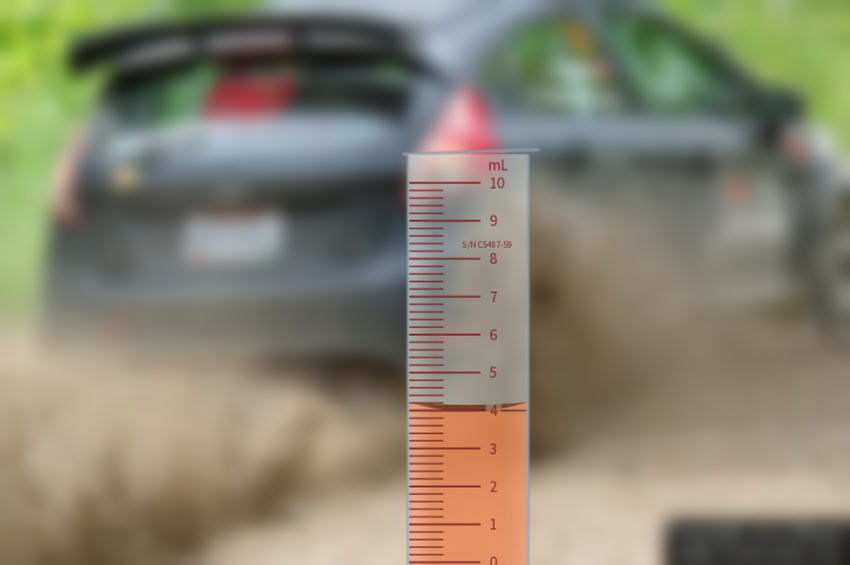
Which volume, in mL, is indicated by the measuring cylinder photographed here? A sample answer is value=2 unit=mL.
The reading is value=4 unit=mL
